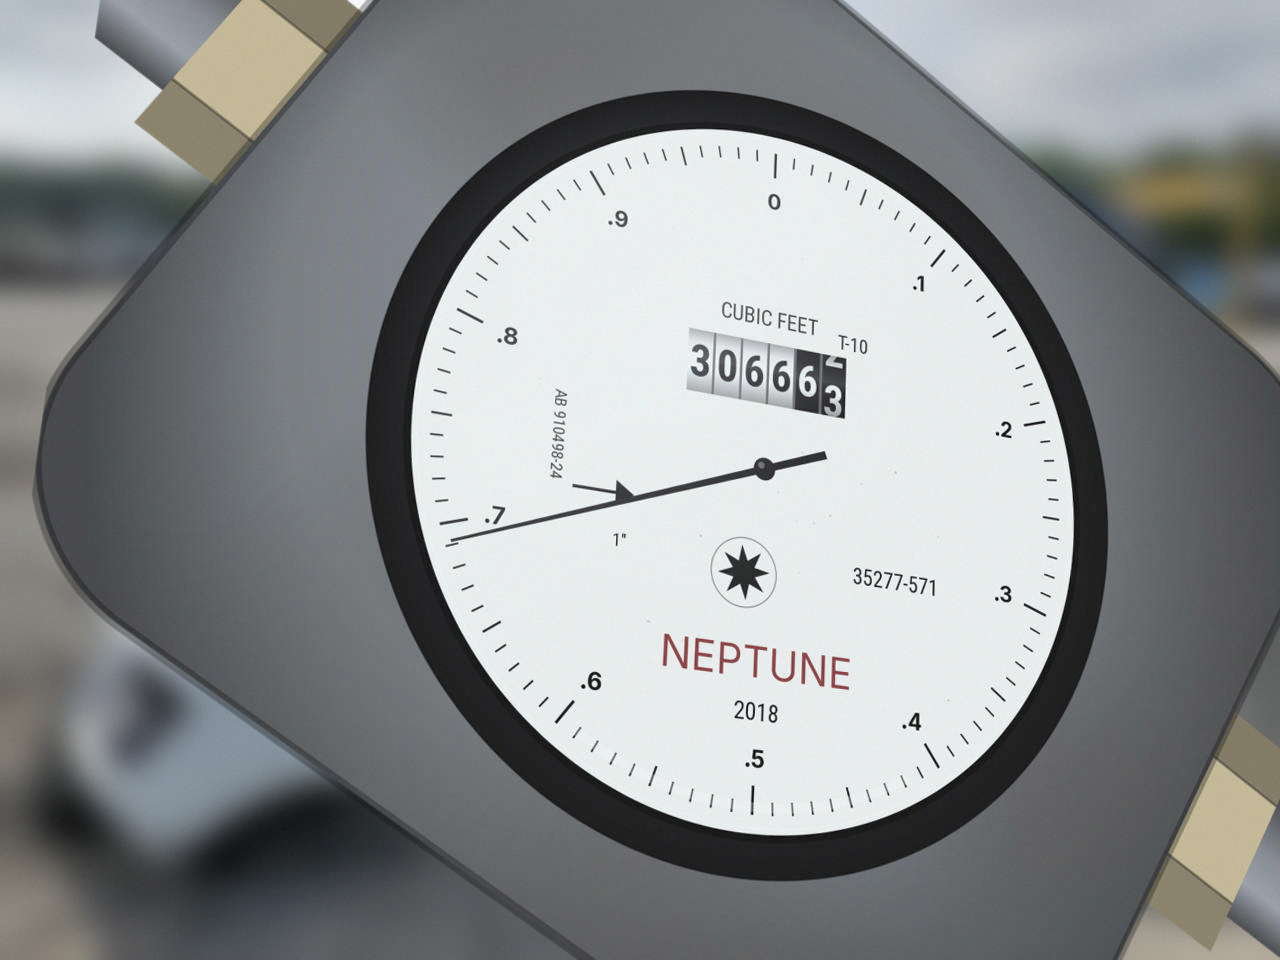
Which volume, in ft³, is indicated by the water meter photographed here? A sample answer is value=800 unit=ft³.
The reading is value=306662.69 unit=ft³
